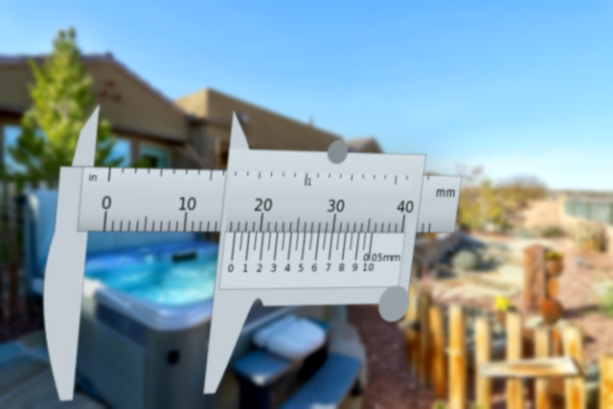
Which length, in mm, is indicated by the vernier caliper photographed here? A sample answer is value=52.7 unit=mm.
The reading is value=16.6 unit=mm
